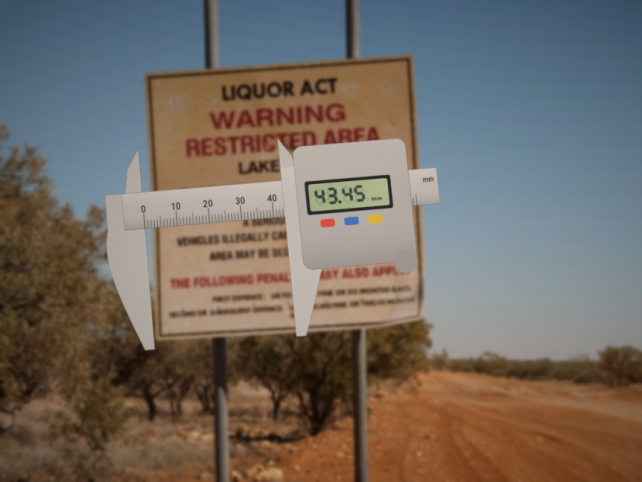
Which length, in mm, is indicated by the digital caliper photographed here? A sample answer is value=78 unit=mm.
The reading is value=43.45 unit=mm
